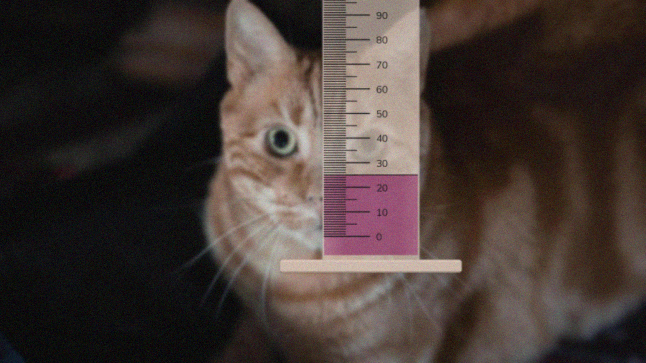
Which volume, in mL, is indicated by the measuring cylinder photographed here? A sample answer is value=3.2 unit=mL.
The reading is value=25 unit=mL
